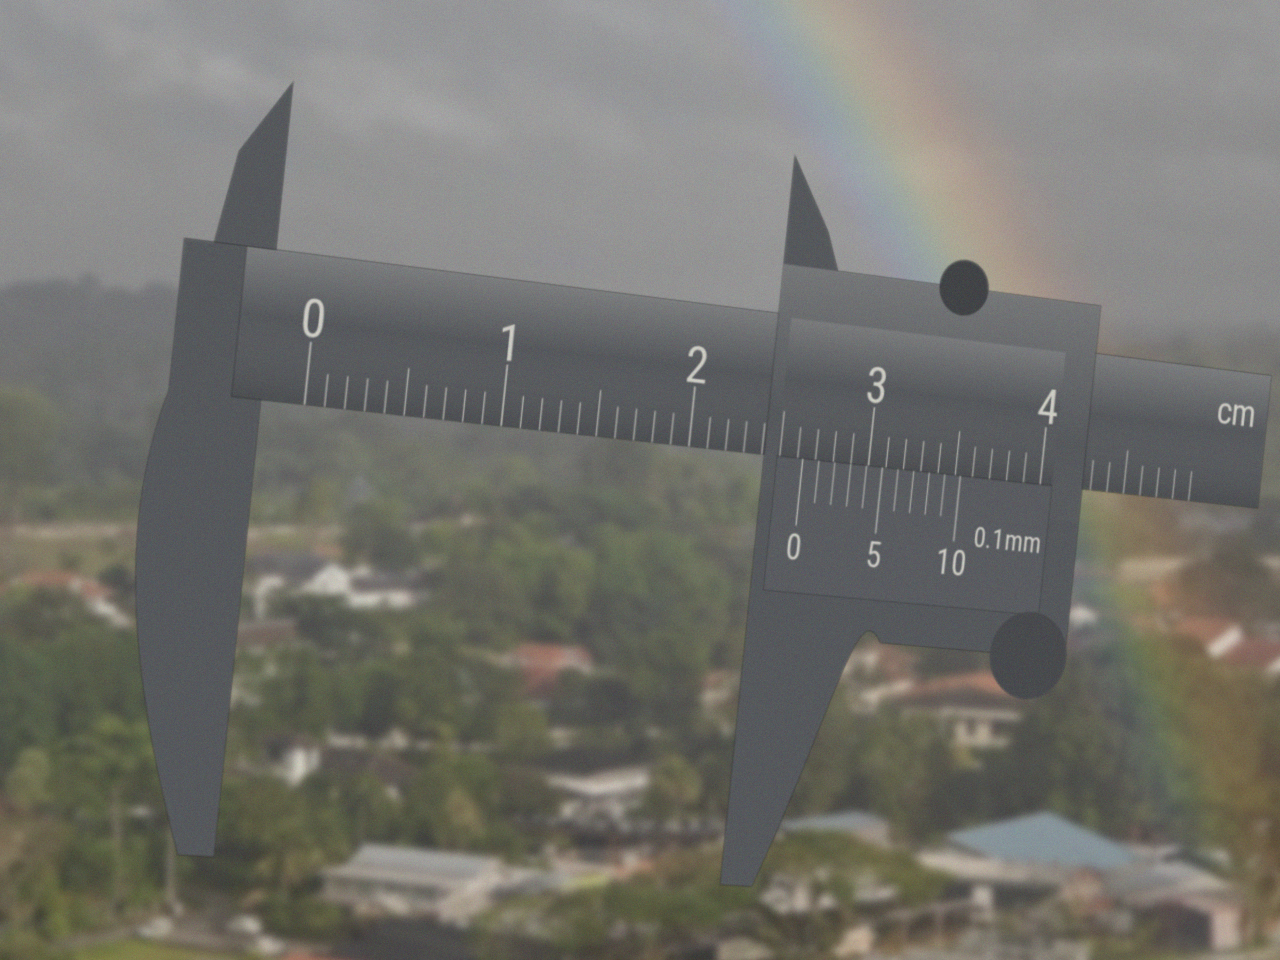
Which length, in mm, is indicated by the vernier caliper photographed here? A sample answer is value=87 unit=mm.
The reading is value=26.3 unit=mm
